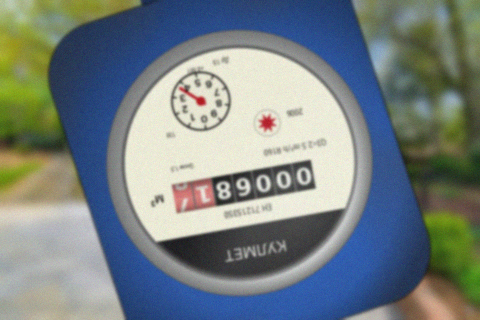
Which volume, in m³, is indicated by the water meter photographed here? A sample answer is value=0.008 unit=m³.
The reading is value=68.173 unit=m³
